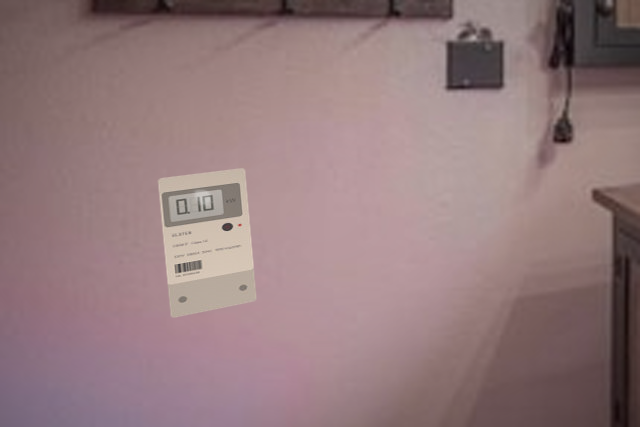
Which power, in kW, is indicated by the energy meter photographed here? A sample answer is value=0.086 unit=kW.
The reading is value=0.10 unit=kW
